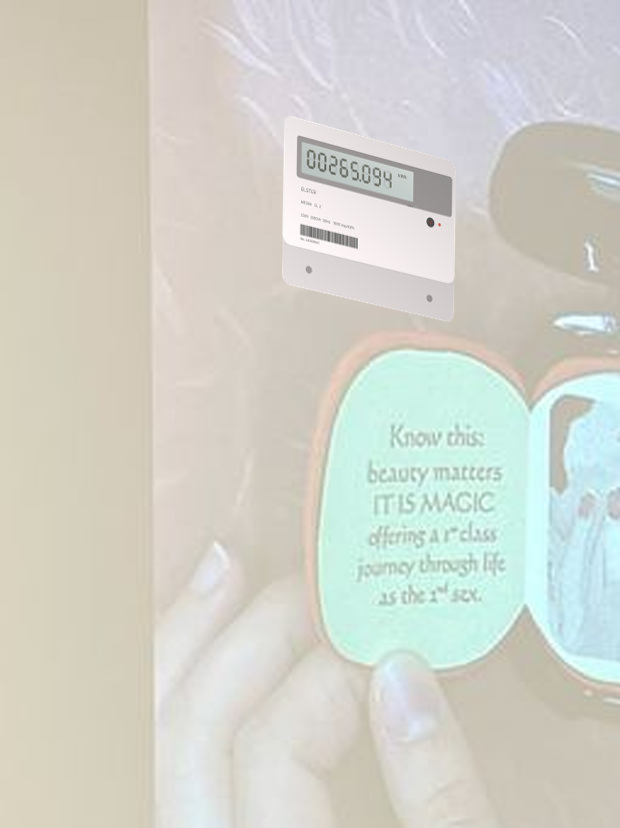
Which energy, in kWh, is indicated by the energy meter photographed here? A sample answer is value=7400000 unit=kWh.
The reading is value=265.094 unit=kWh
